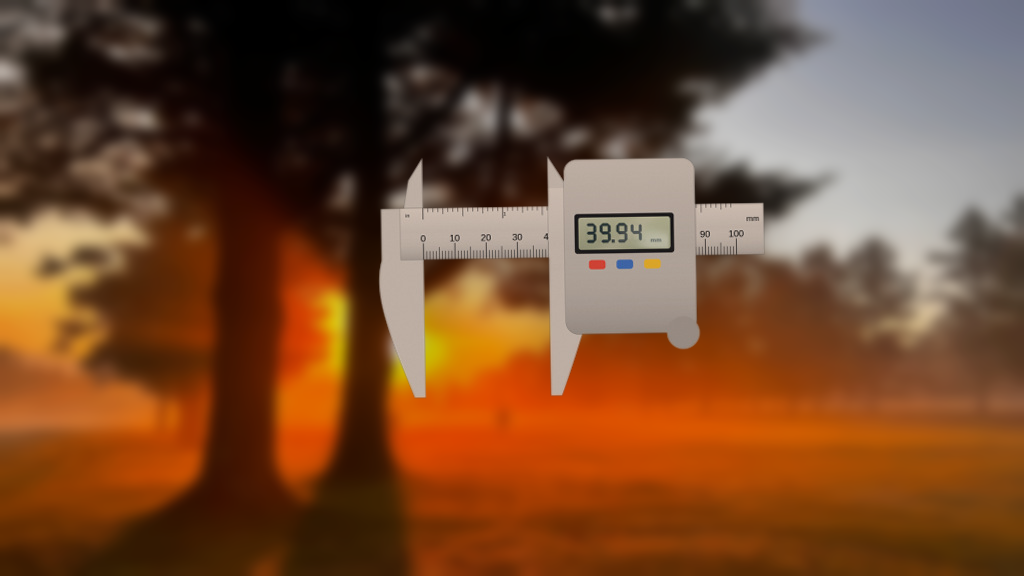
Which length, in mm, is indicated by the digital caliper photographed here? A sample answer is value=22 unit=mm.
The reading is value=39.94 unit=mm
